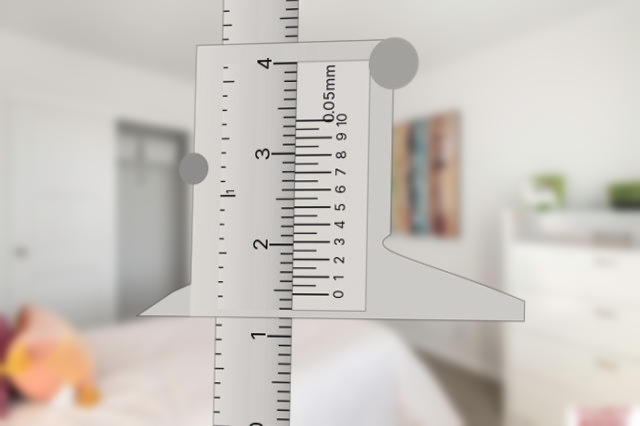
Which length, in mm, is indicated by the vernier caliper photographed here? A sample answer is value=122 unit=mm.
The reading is value=14.6 unit=mm
